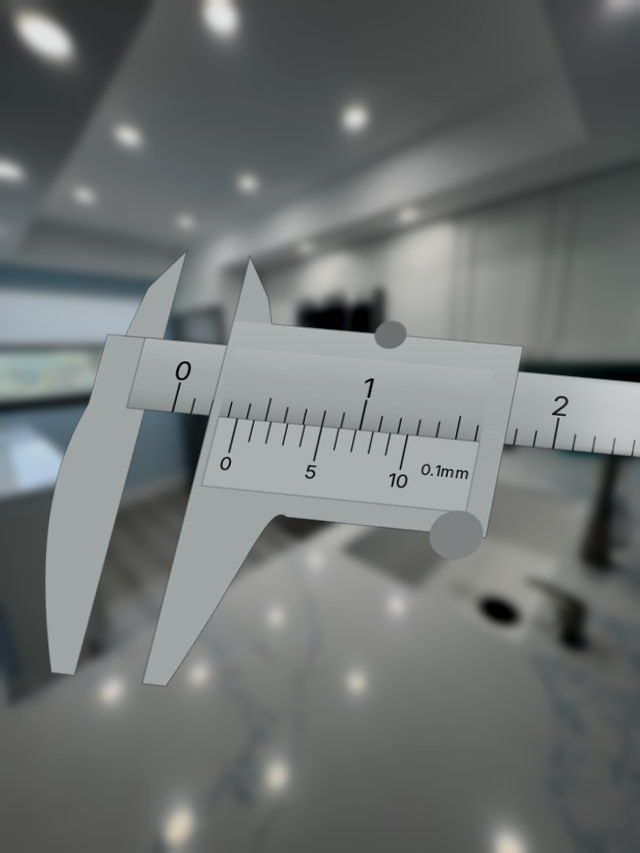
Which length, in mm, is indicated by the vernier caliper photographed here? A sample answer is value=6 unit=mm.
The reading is value=3.5 unit=mm
